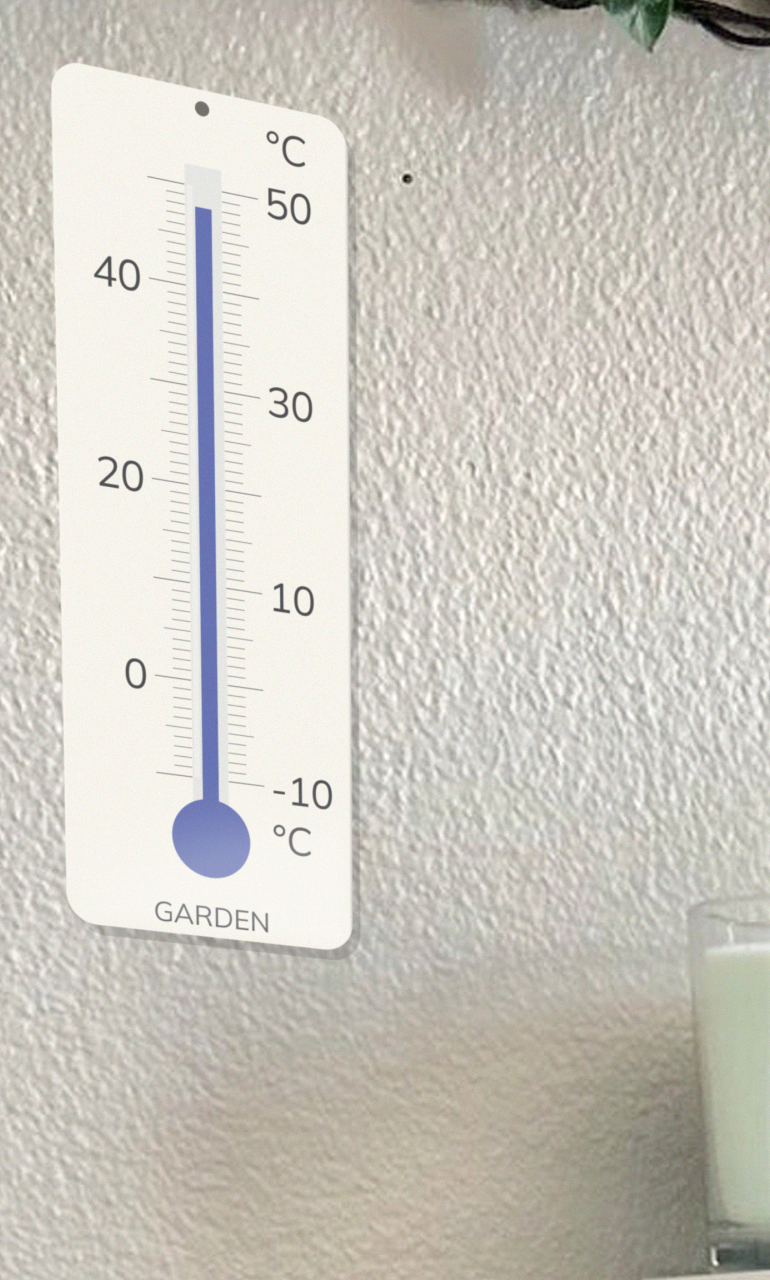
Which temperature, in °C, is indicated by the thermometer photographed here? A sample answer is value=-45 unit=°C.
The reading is value=48 unit=°C
